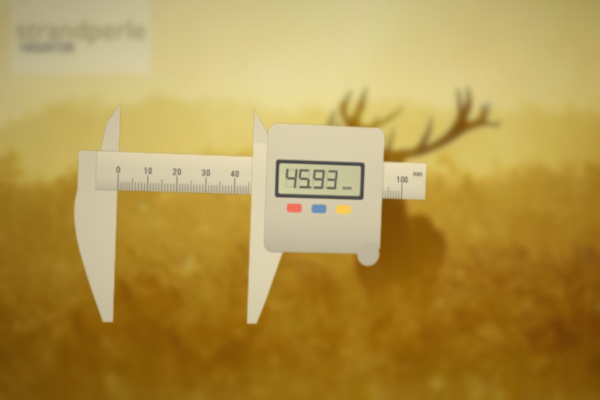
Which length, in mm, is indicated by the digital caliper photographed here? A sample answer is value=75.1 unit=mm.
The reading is value=45.93 unit=mm
